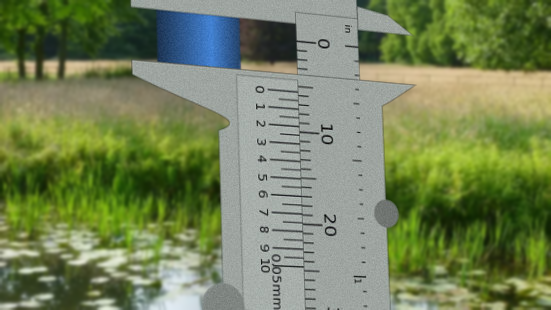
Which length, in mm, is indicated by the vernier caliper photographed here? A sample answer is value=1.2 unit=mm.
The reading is value=5.6 unit=mm
